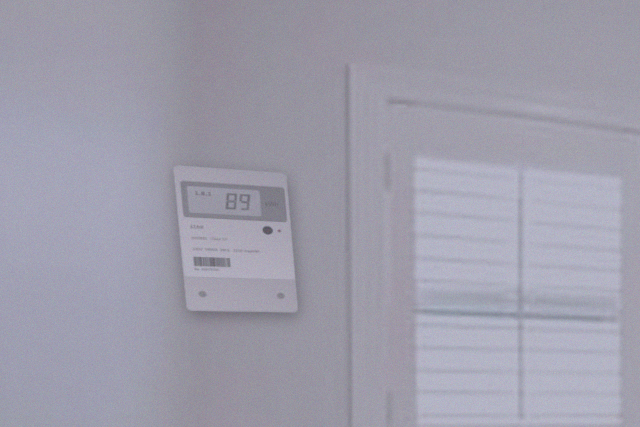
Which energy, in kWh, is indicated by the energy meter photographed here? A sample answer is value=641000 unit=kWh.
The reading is value=89 unit=kWh
